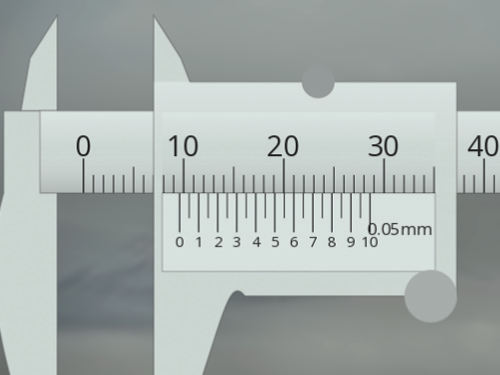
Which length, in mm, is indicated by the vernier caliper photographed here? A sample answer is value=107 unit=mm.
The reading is value=9.6 unit=mm
